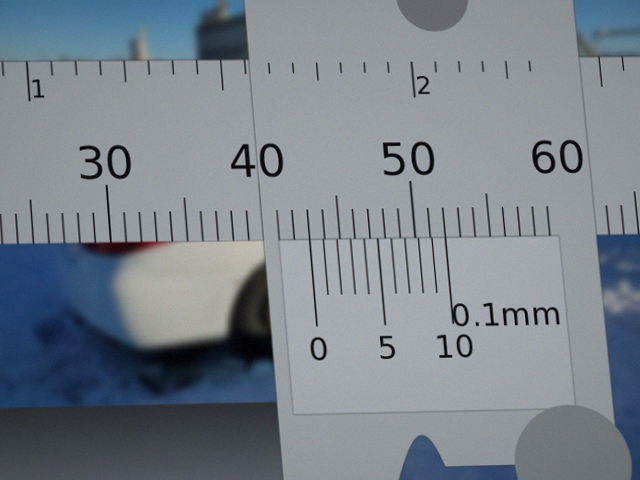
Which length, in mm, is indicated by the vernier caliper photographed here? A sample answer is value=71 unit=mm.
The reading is value=43.0 unit=mm
